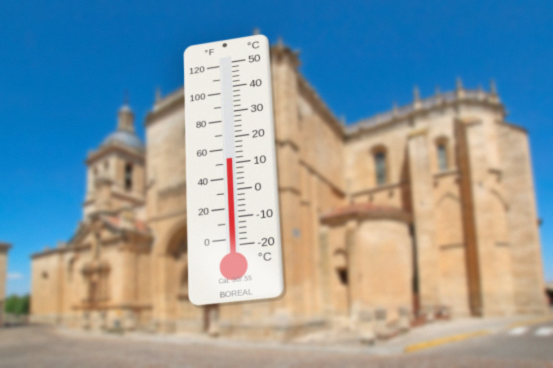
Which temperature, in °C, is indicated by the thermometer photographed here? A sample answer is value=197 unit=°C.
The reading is value=12 unit=°C
